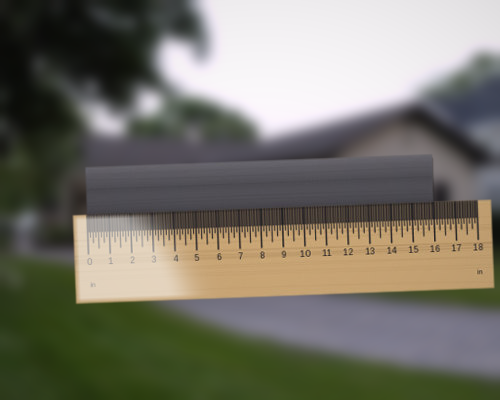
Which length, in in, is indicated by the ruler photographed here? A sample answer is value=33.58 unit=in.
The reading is value=16 unit=in
